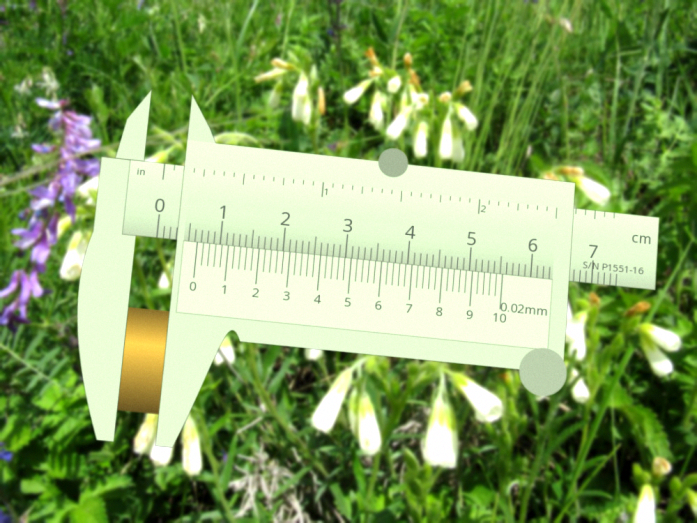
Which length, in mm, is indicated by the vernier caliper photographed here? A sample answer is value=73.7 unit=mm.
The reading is value=6.4 unit=mm
